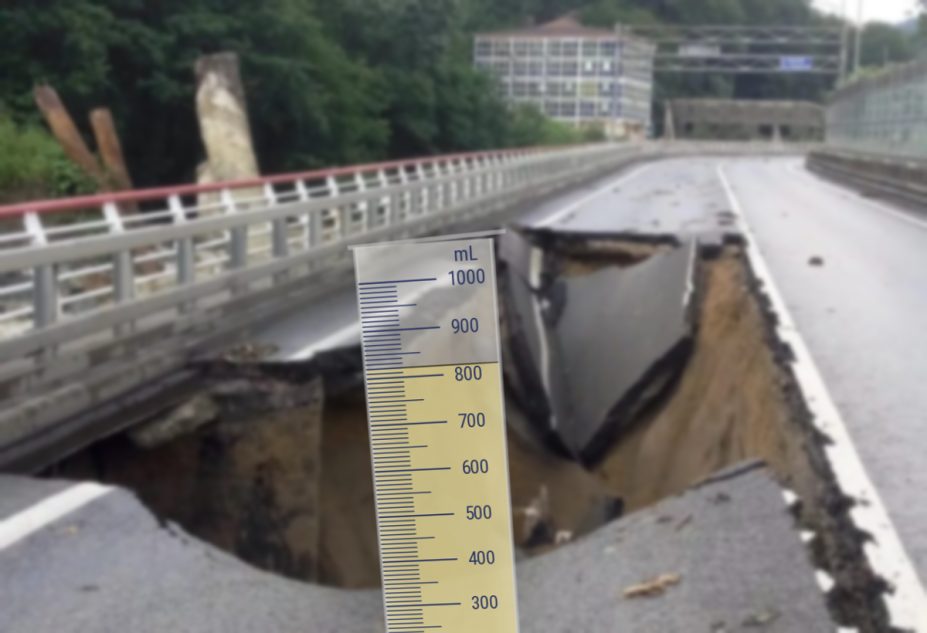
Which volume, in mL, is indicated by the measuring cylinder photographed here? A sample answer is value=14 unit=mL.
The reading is value=820 unit=mL
